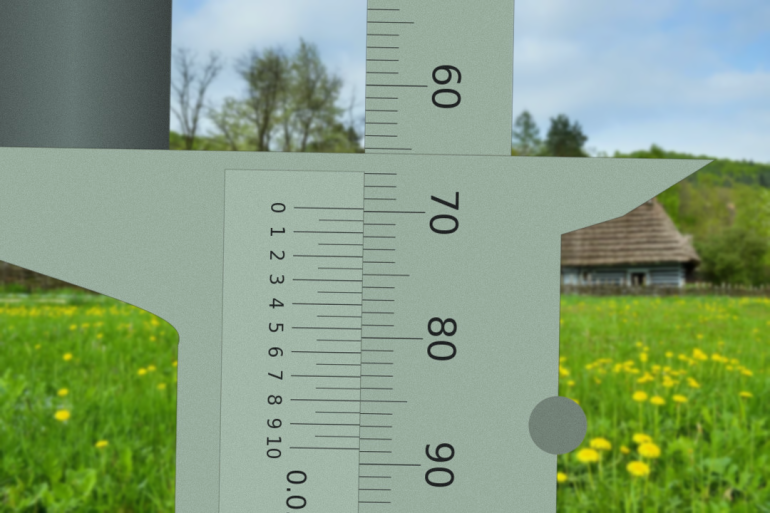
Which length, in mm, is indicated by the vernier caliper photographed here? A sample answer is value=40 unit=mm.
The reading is value=69.8 unit=mm
